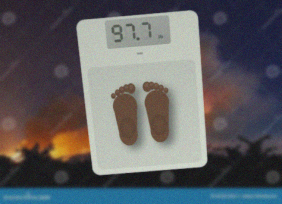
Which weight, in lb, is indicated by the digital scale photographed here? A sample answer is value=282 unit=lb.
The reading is value=97.7 unit=lb
